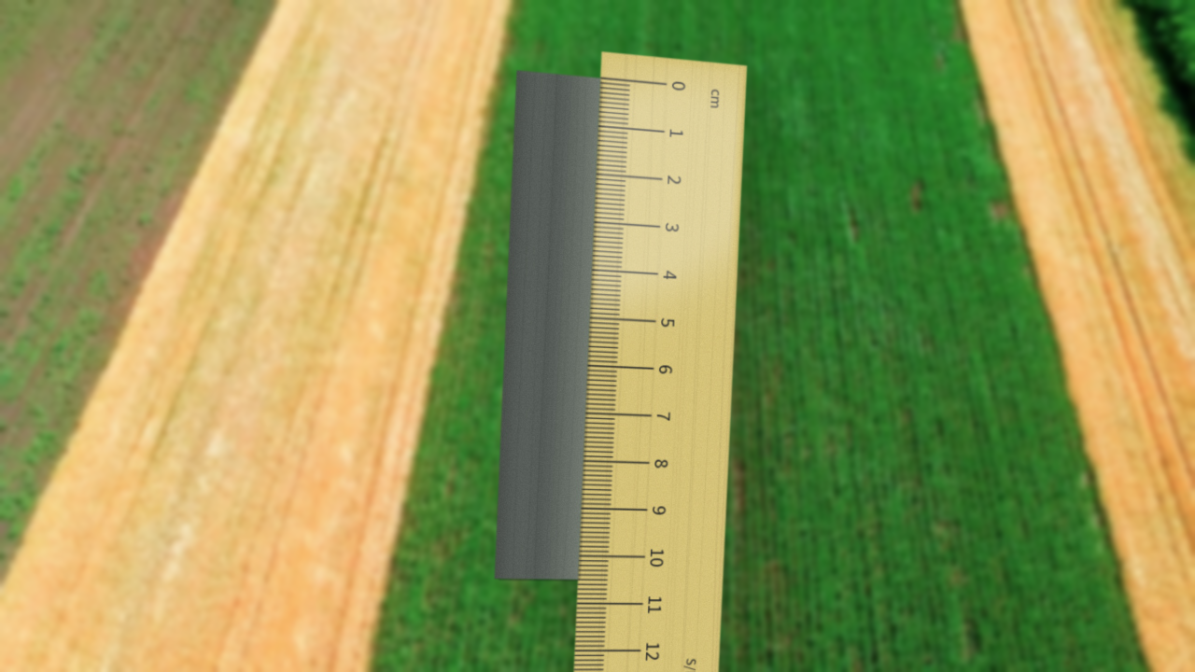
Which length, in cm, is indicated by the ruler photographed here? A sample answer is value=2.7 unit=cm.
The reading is value=10.5 unit=cm
